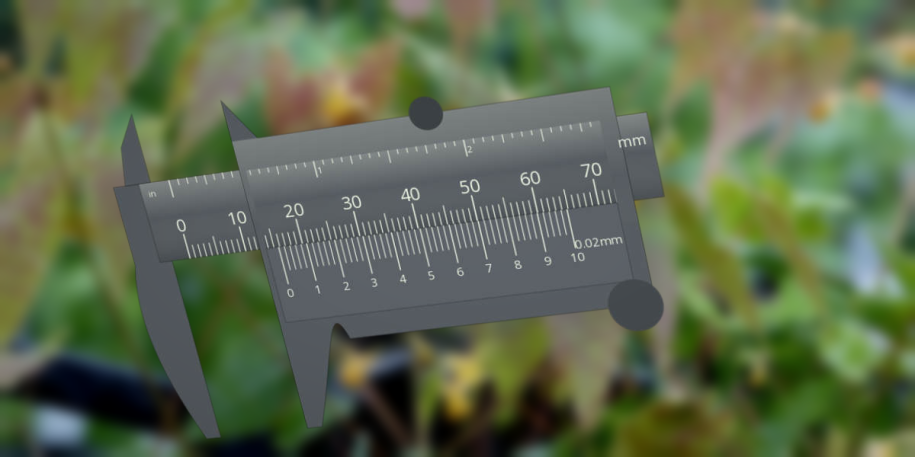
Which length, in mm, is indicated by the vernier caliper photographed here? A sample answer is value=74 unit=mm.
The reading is value=15.8 unit=mm
